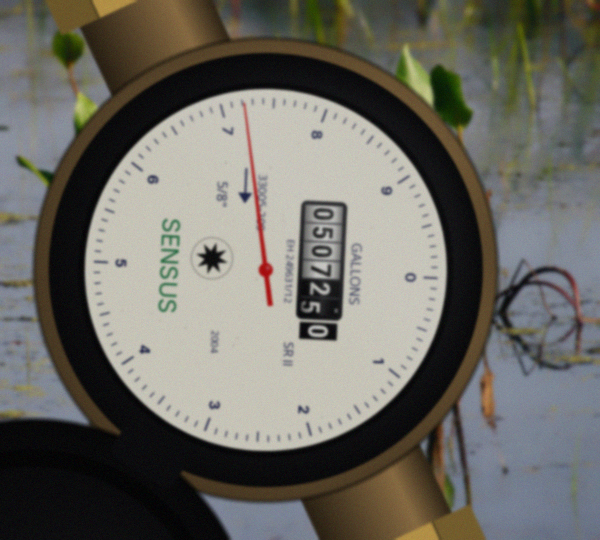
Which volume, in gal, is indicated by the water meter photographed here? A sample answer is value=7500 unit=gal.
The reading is value=507247.2 unit=gal
